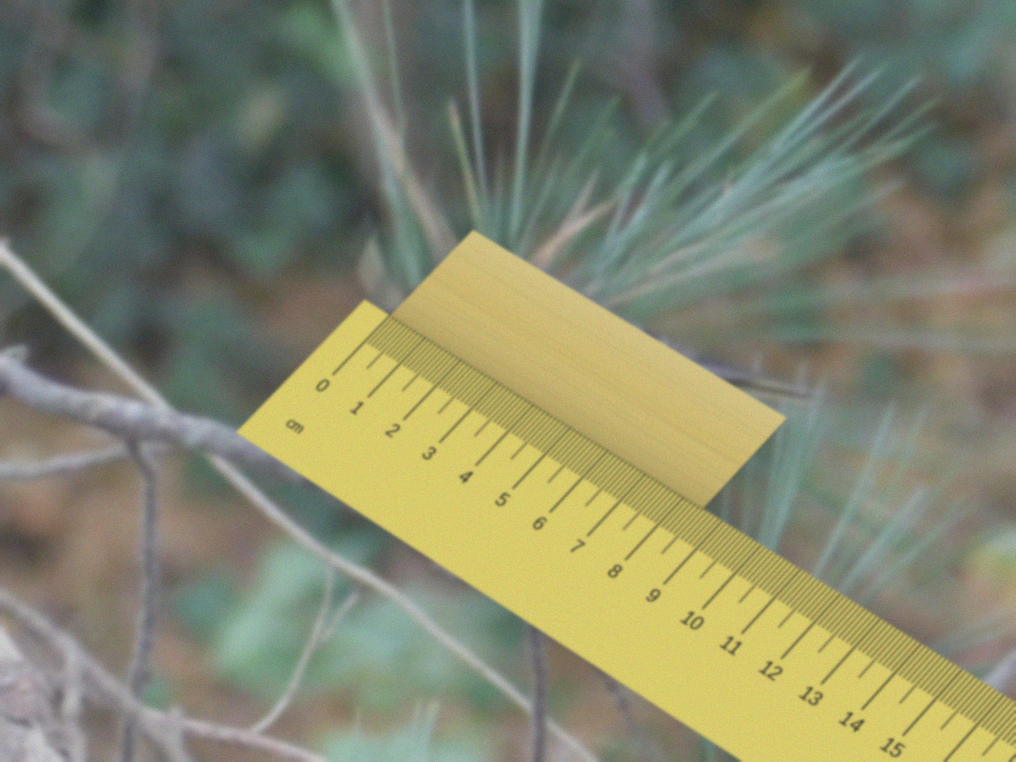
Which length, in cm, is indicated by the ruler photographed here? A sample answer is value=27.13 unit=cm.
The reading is value=8.5 unit=cm
